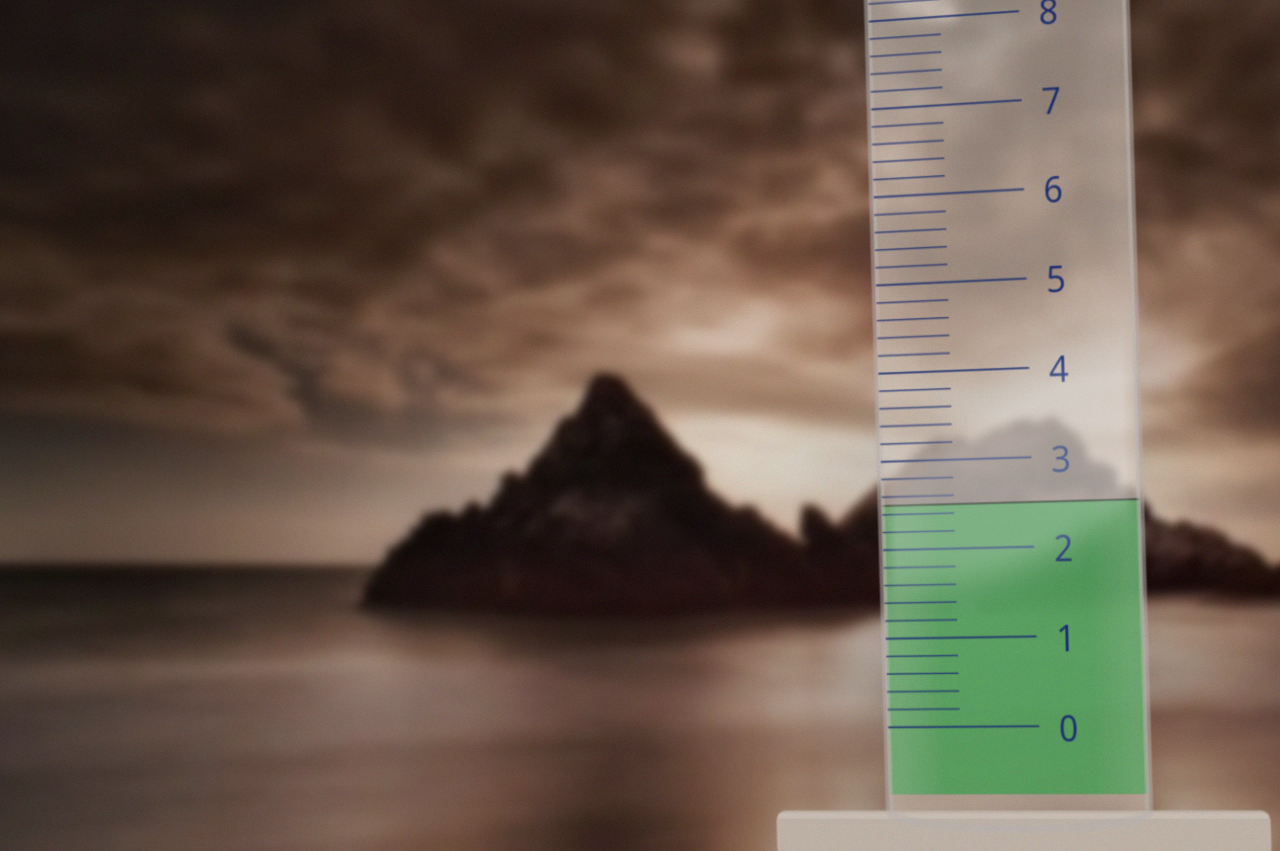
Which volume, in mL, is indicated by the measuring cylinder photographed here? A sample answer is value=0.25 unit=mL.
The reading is value=2.5 unit=mL
